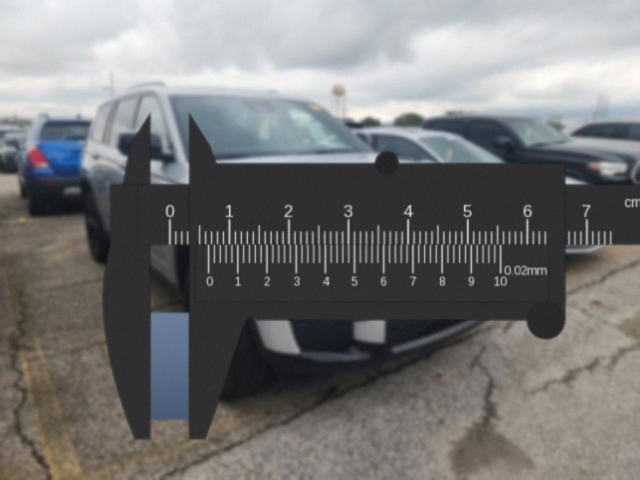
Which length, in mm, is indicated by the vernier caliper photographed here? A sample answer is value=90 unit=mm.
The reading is value=6.5 unit=mm
